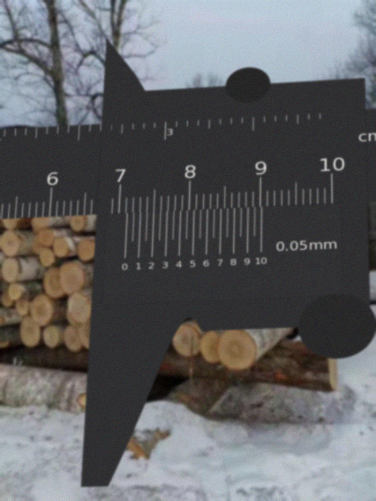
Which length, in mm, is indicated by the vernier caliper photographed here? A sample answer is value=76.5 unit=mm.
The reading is value=71.2 unit=mm
